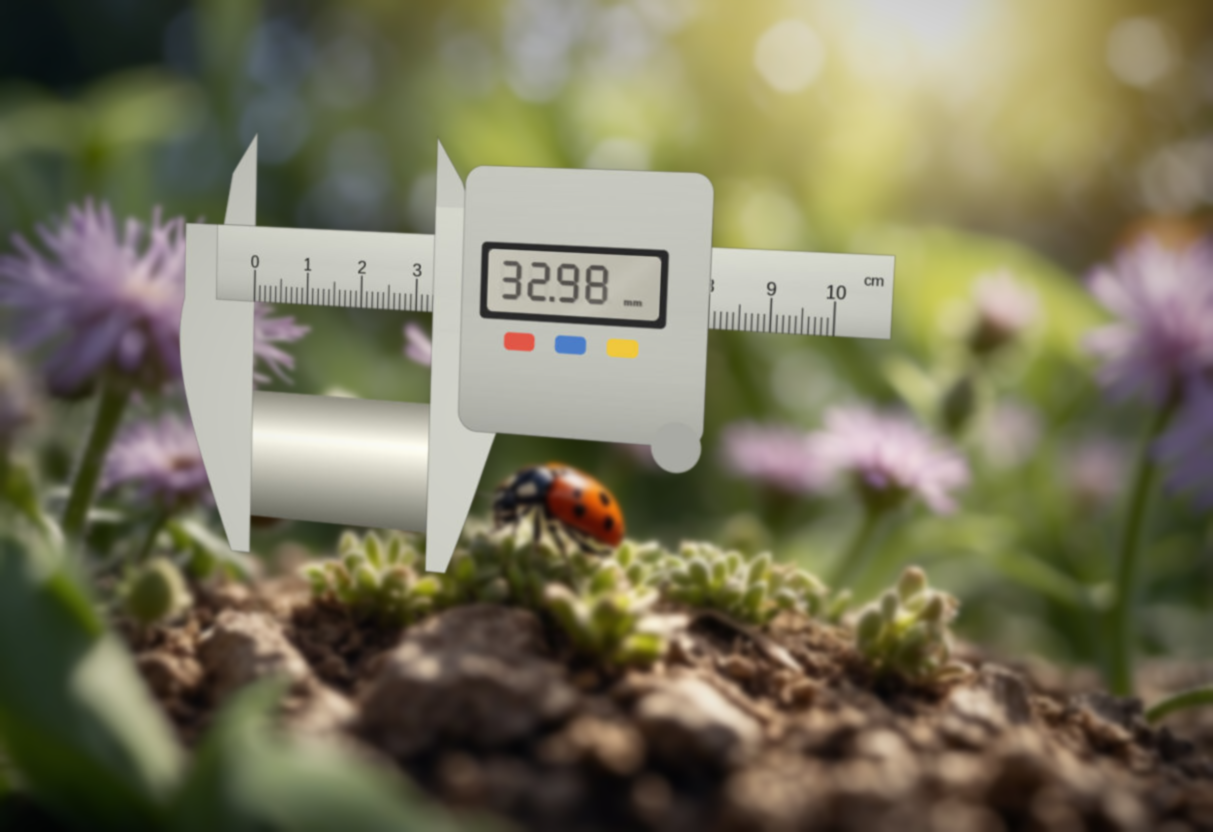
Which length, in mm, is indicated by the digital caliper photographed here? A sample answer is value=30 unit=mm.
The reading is value=32.98 unit=mm
